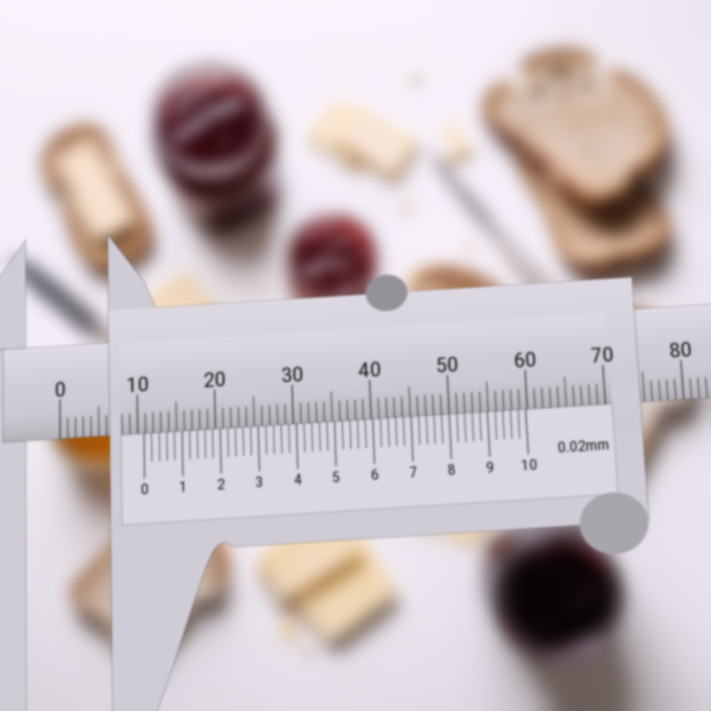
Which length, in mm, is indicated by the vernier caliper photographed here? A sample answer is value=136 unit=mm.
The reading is value=10.8 unit=mm
